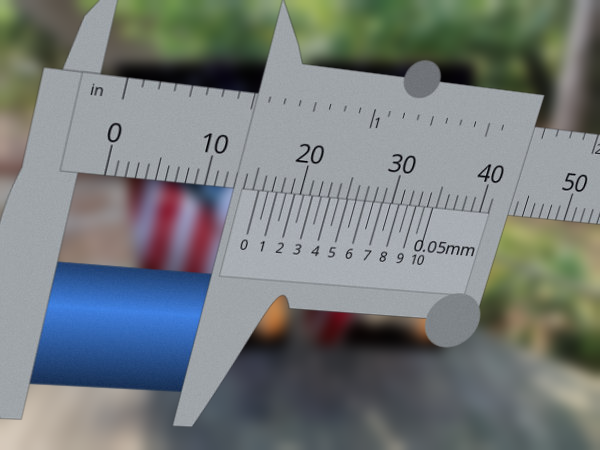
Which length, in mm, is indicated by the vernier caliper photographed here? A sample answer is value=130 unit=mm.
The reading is value=15.6 unit=mm
